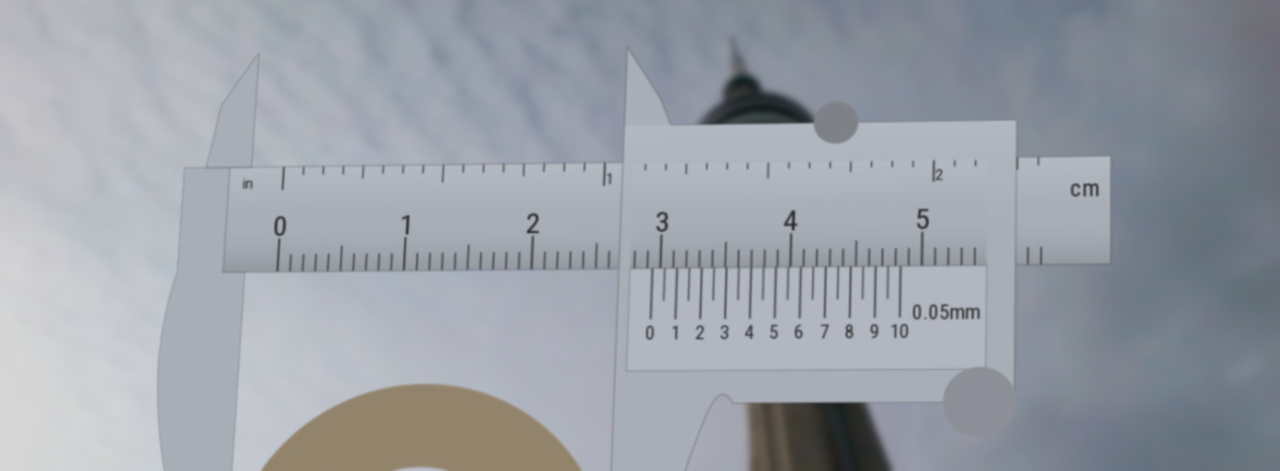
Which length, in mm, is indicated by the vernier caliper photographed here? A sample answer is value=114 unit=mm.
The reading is value=29.4 unit=mm
